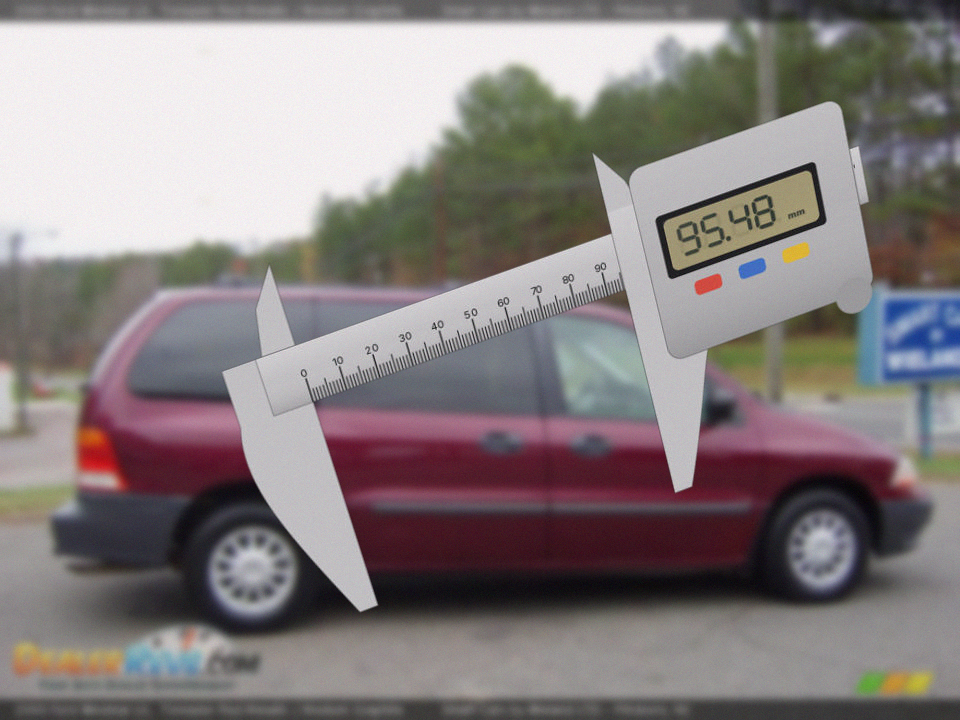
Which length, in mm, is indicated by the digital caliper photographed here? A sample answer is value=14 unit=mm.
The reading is value=95.48 unit=mm
